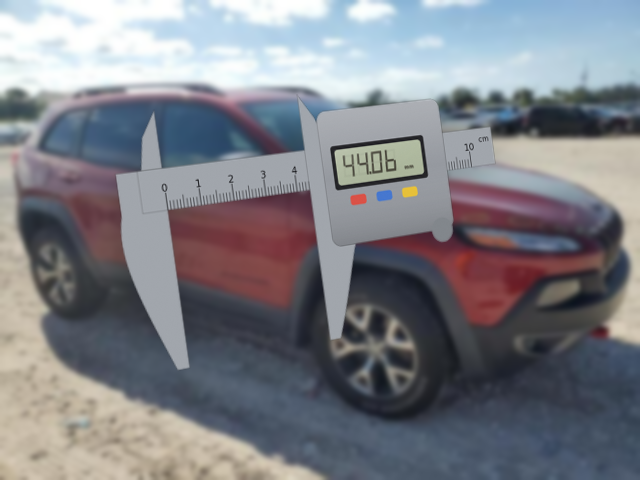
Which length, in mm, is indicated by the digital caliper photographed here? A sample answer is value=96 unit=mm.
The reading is value=44.06 unit=mm
